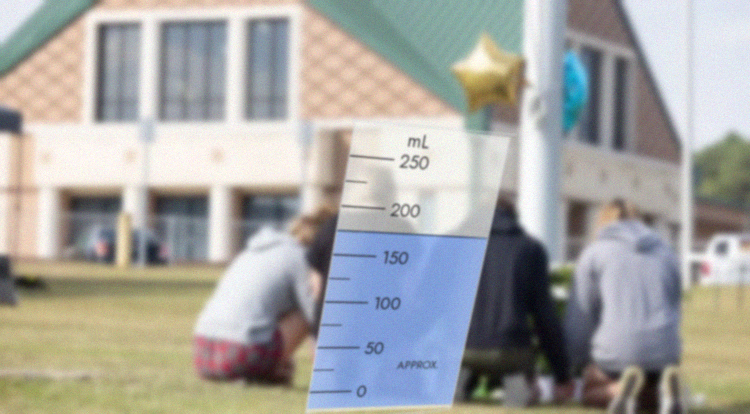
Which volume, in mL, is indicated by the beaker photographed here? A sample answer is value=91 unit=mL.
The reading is value=175 unit=mL
